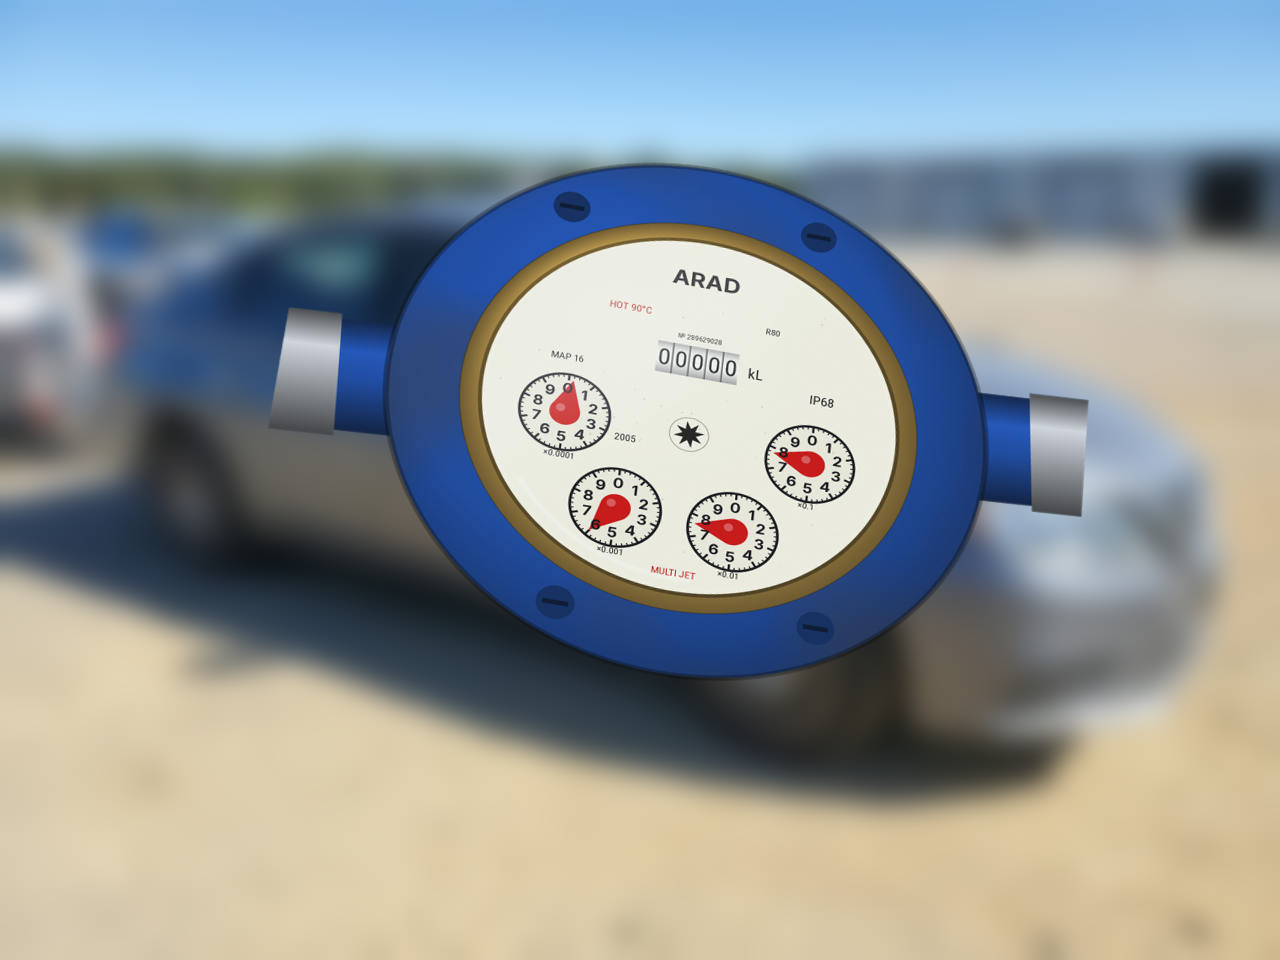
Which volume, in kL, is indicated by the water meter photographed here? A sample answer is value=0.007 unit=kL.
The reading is value=0.7760 unit=kL
